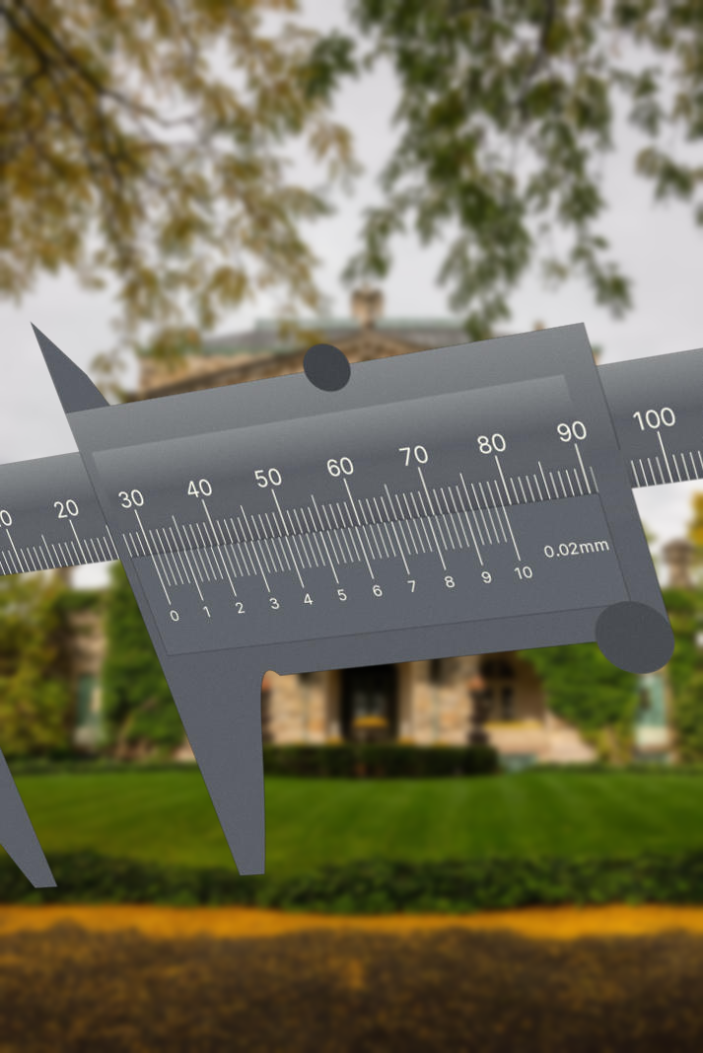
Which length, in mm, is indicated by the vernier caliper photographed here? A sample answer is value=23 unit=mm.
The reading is value=30.0 unit=mm
